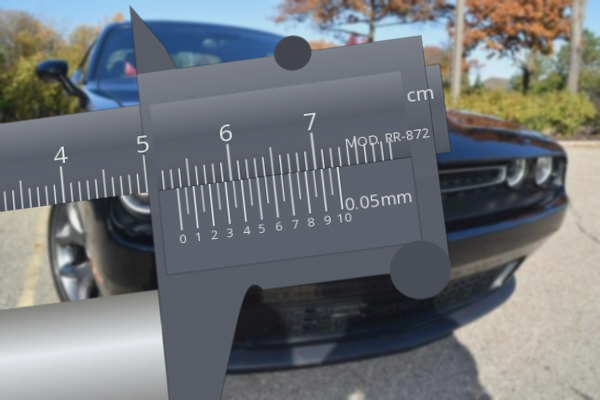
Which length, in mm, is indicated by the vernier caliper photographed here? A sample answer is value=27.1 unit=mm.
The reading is value=53.6 unit=mm
